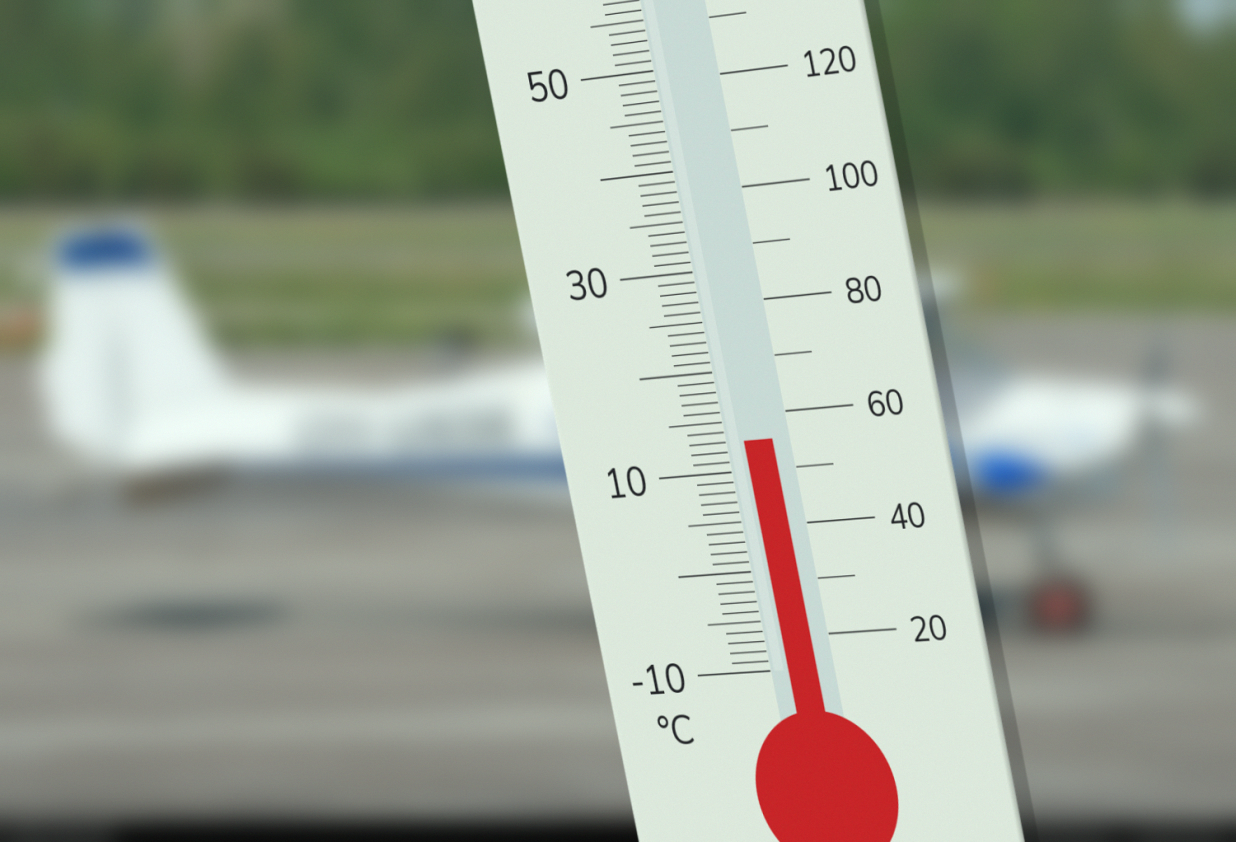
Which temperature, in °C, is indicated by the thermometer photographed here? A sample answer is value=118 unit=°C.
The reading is value=13 unit=°C
